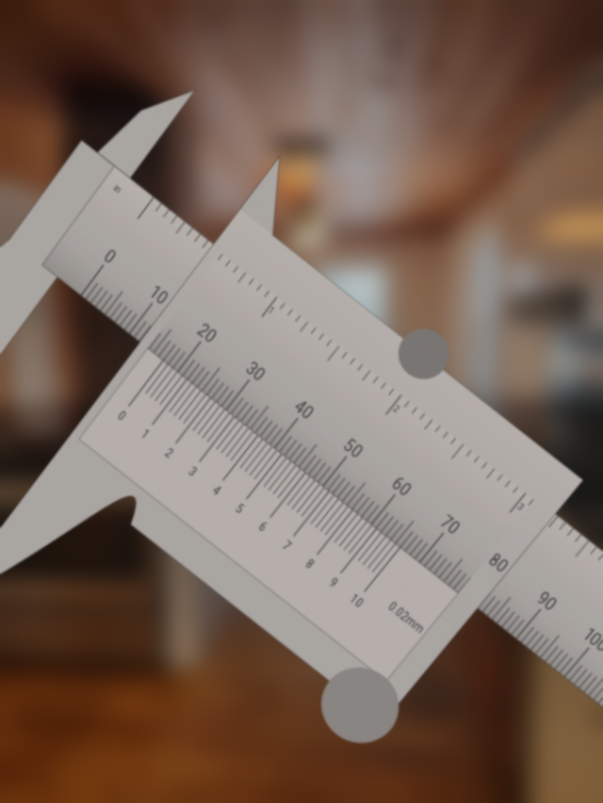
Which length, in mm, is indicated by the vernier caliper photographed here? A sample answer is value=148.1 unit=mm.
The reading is value=17.0 unit=mm
